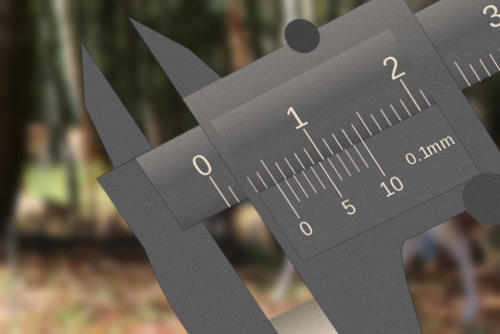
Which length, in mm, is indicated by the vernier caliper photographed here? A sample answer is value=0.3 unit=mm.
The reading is value=5.0 unit=mm
